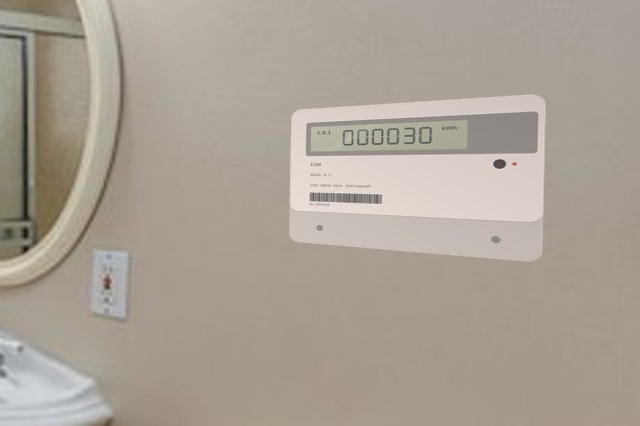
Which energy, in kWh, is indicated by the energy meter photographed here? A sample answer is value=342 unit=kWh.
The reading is value=30 unit=kWh
